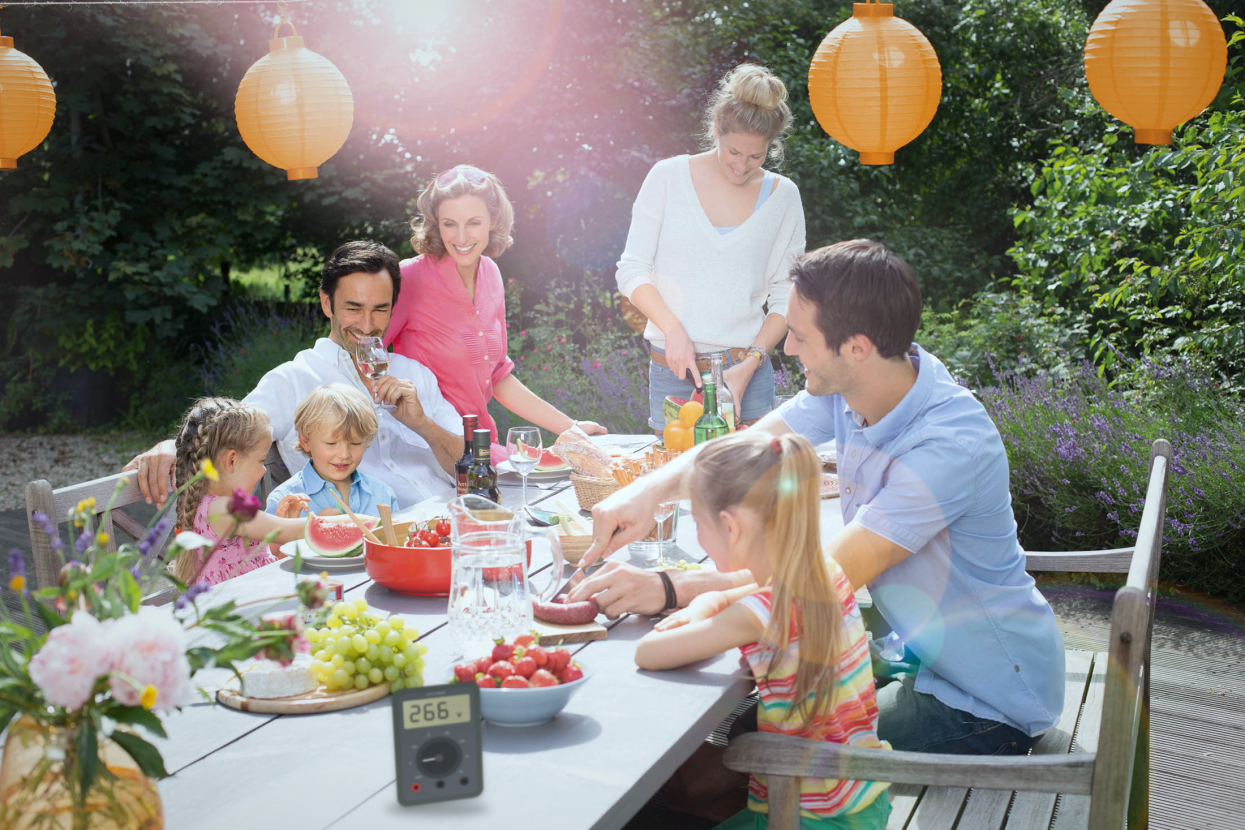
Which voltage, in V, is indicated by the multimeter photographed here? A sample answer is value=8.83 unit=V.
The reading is value=266 unit=V
